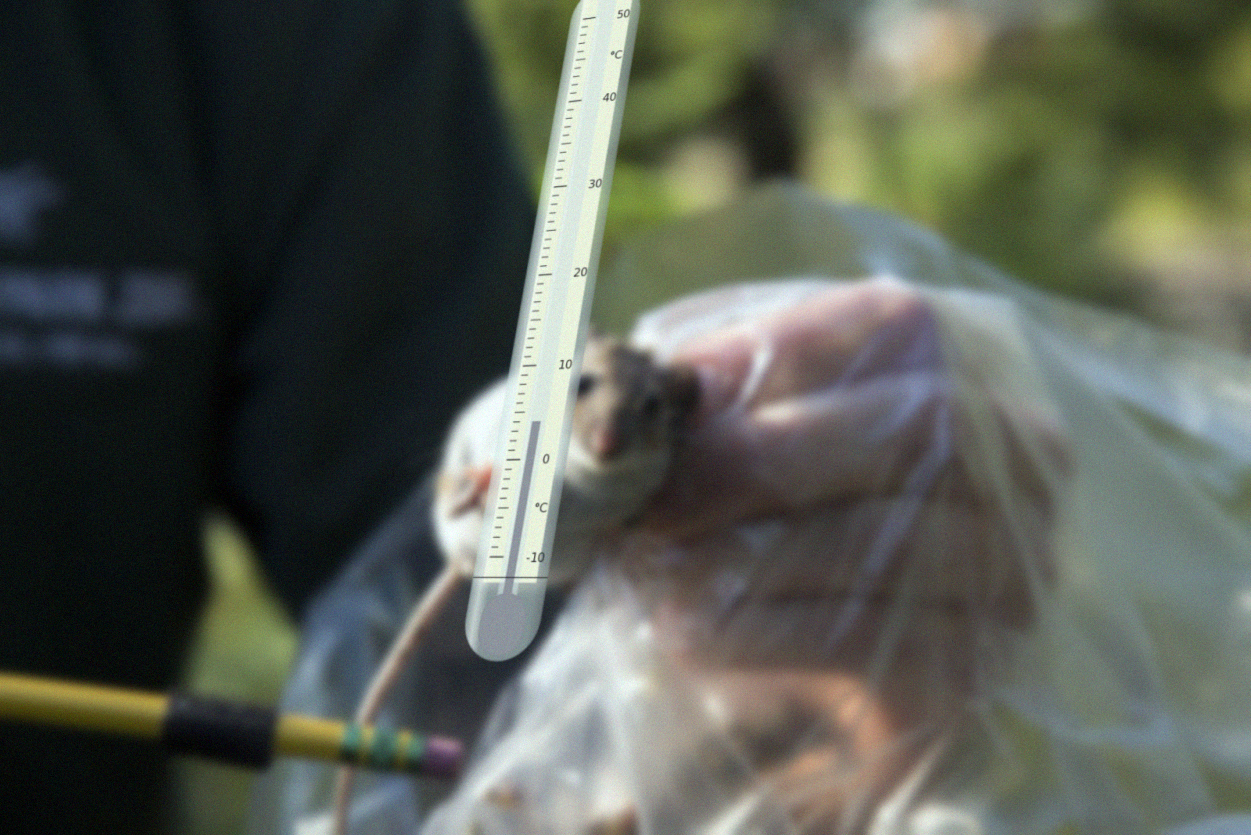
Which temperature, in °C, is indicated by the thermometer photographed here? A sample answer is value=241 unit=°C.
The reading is value=4 unit=°C
